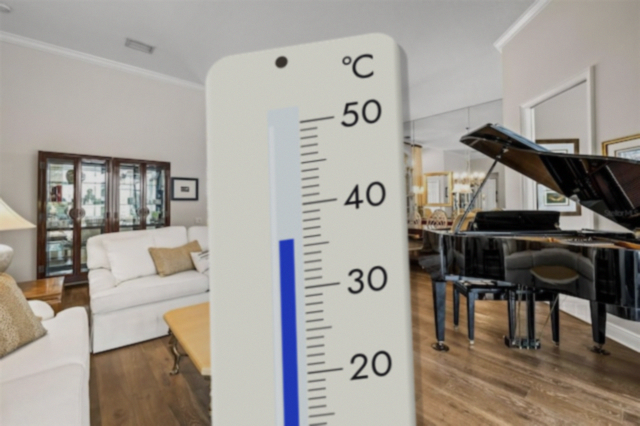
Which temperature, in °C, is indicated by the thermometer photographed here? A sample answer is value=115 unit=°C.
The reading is value=36 unit=°C
